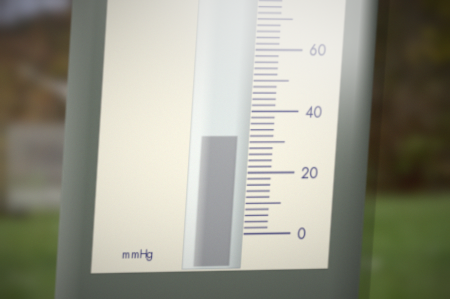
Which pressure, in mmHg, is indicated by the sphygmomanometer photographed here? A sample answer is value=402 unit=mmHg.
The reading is value=32 unit=mmHg
